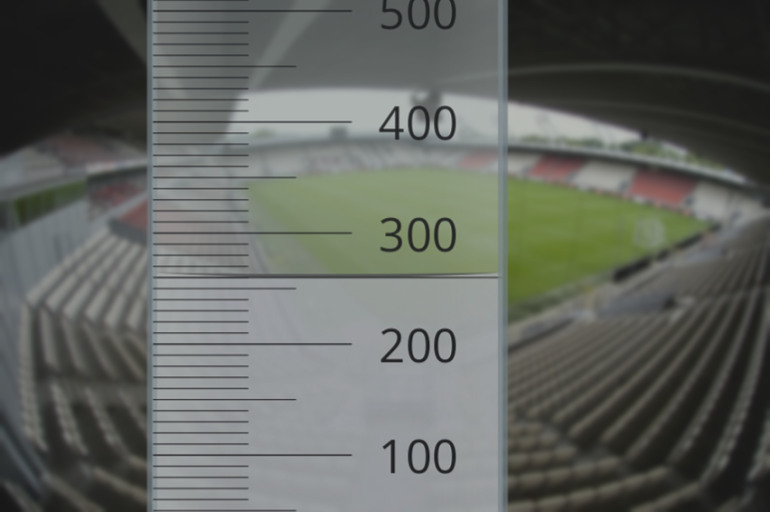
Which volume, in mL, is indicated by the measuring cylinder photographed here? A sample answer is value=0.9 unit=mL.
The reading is value=260 unit=mL
